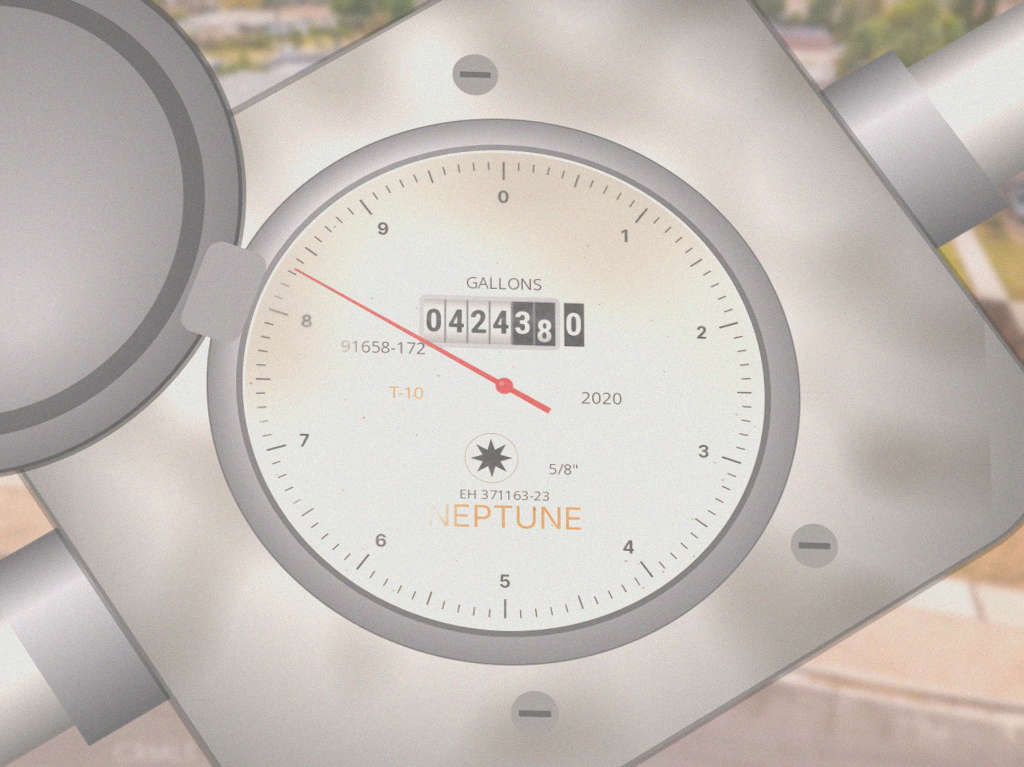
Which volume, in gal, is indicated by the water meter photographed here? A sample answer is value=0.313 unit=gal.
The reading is value=424378.3 unit=gal
